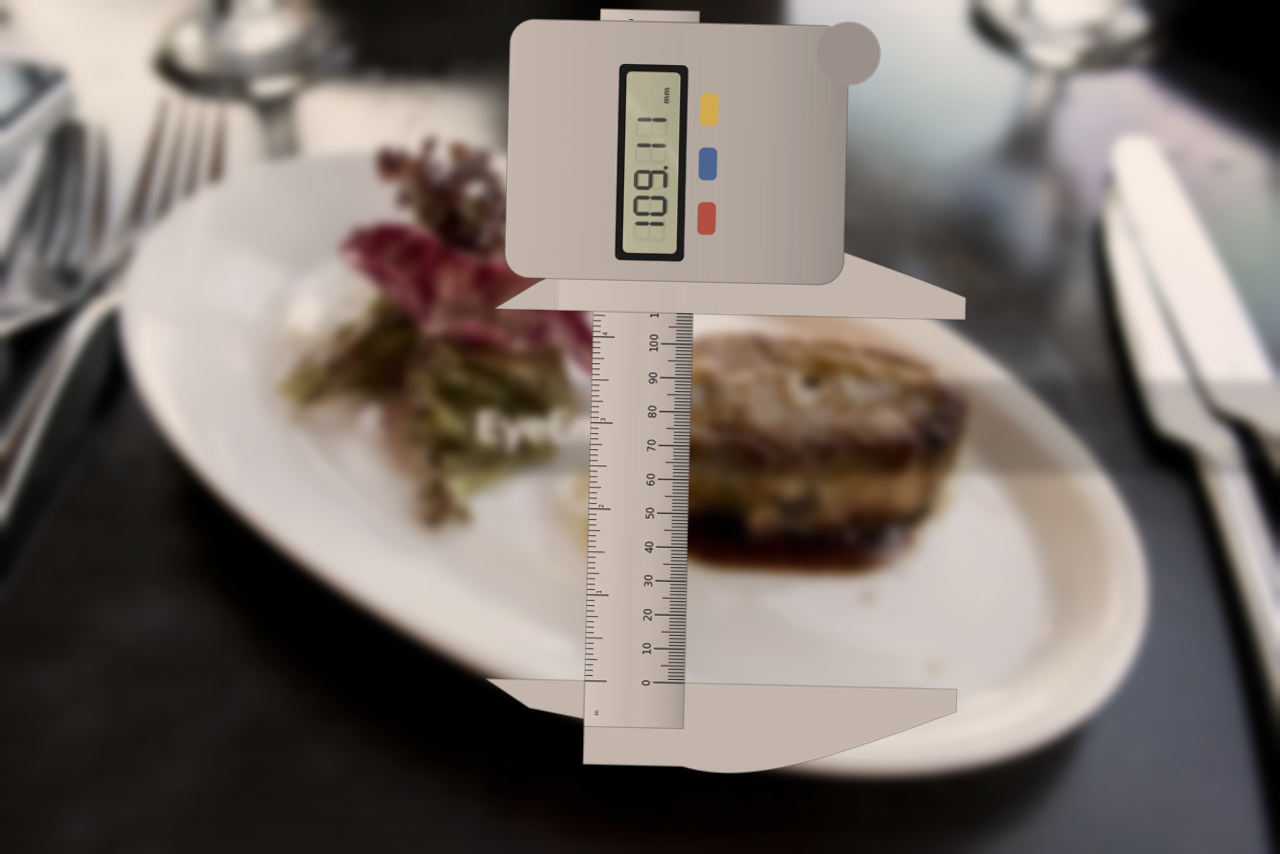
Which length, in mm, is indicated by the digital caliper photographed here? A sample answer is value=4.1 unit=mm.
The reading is value=109.11 unit=mm
